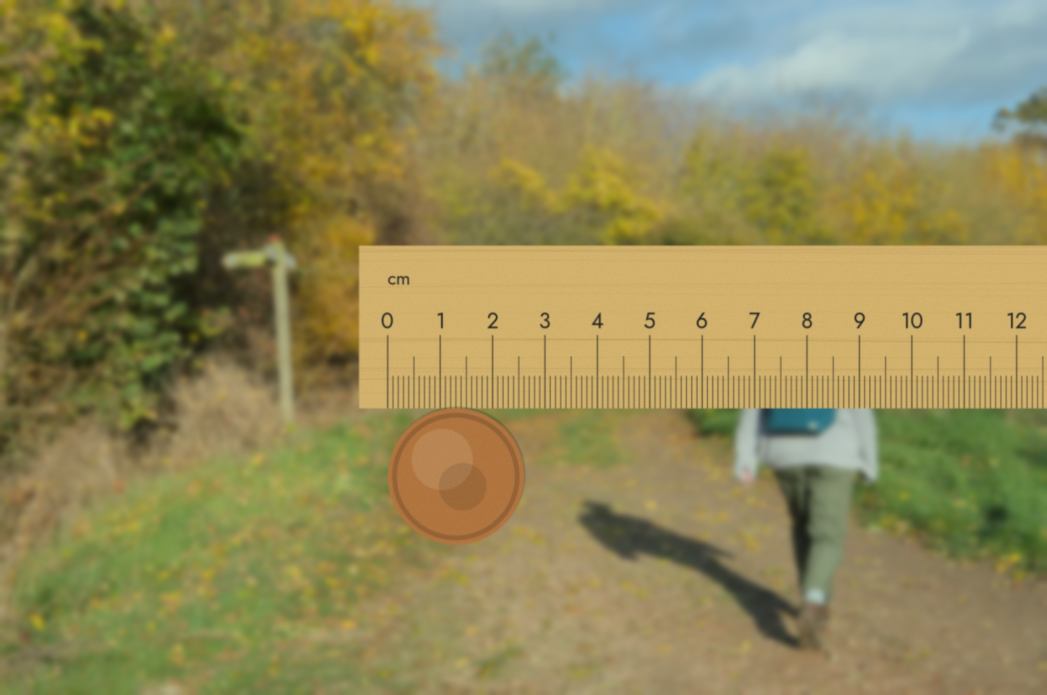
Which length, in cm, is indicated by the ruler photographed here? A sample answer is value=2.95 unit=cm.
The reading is value=2.6 unit=cm
